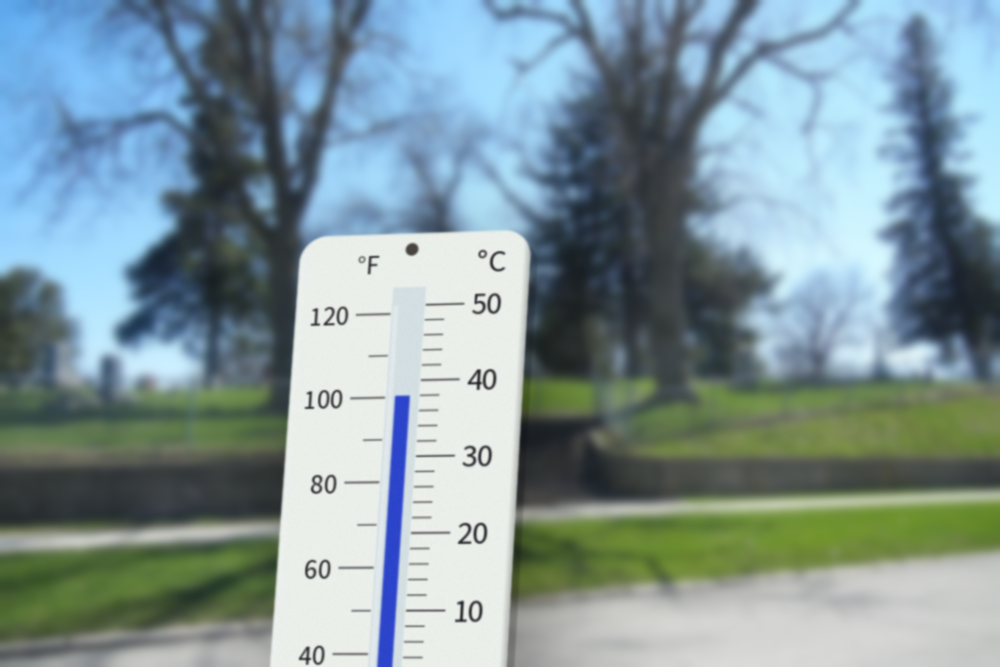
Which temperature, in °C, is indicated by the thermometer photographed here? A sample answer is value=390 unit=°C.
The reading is value=38 unit=°C
